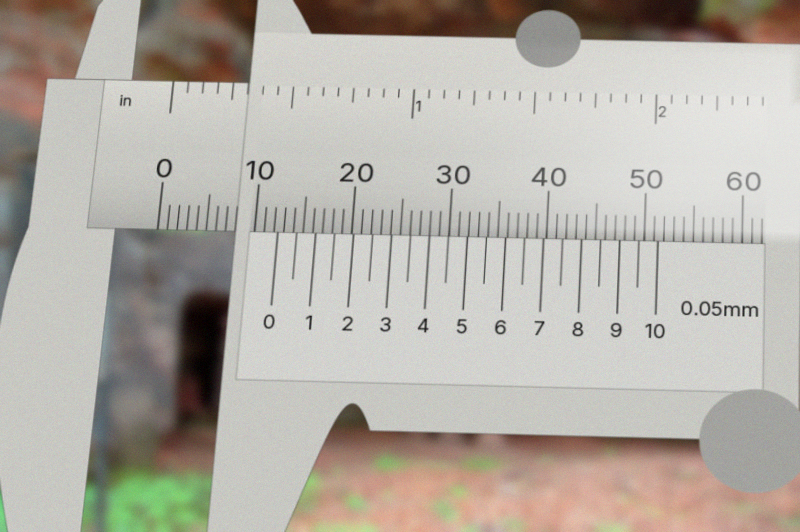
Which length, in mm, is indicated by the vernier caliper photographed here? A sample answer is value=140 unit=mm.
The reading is value=12.4 unit=mm
